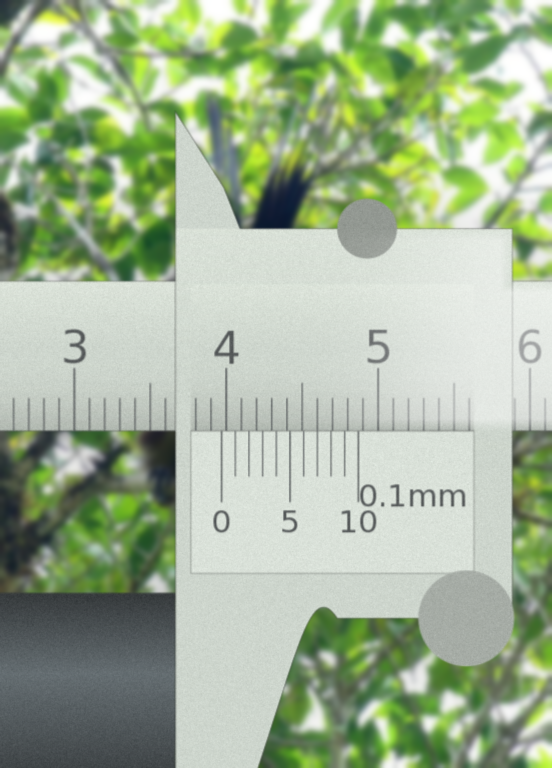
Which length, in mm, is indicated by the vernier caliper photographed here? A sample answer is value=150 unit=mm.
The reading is value=39.7 unit=mm
